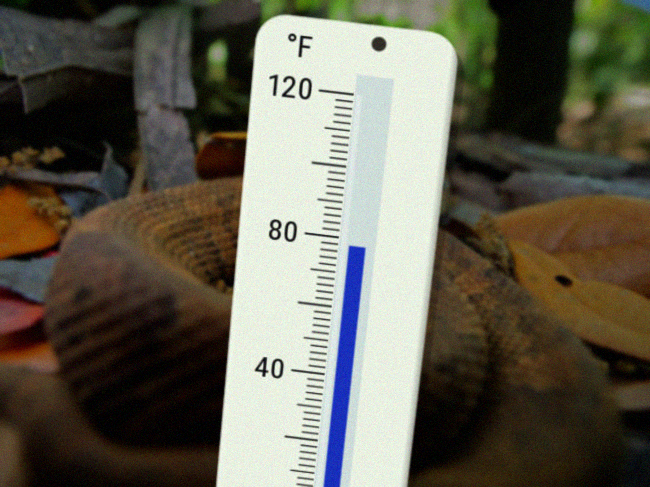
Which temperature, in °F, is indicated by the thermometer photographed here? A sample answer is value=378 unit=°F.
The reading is value=78 unit=°F
